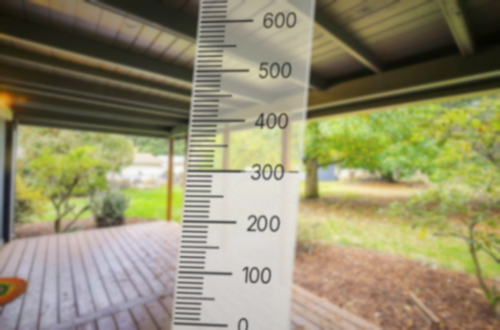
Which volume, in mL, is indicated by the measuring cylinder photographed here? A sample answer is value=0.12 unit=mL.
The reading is value=300 unit=mL
